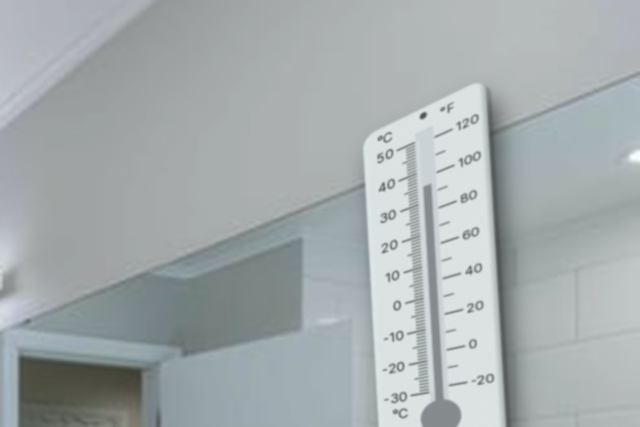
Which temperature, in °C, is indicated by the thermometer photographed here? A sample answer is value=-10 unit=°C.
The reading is value=35 unit=°C
